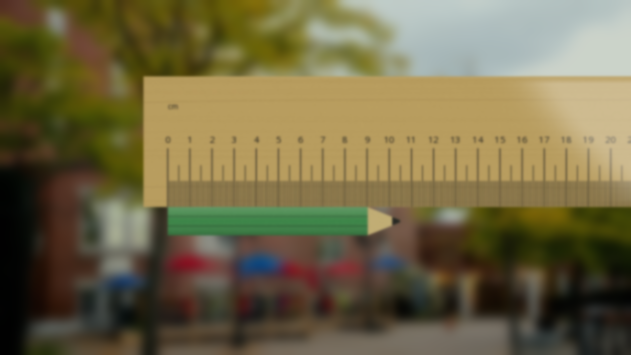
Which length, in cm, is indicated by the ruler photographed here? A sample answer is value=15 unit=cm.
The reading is value=10.5 unit=cm
